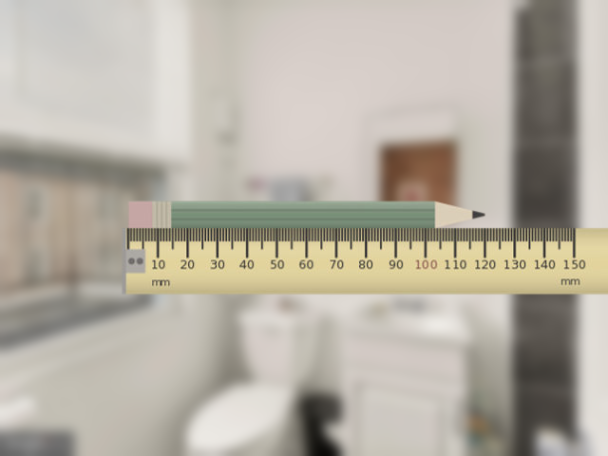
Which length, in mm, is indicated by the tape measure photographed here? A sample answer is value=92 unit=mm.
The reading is value=120 unit=mm
